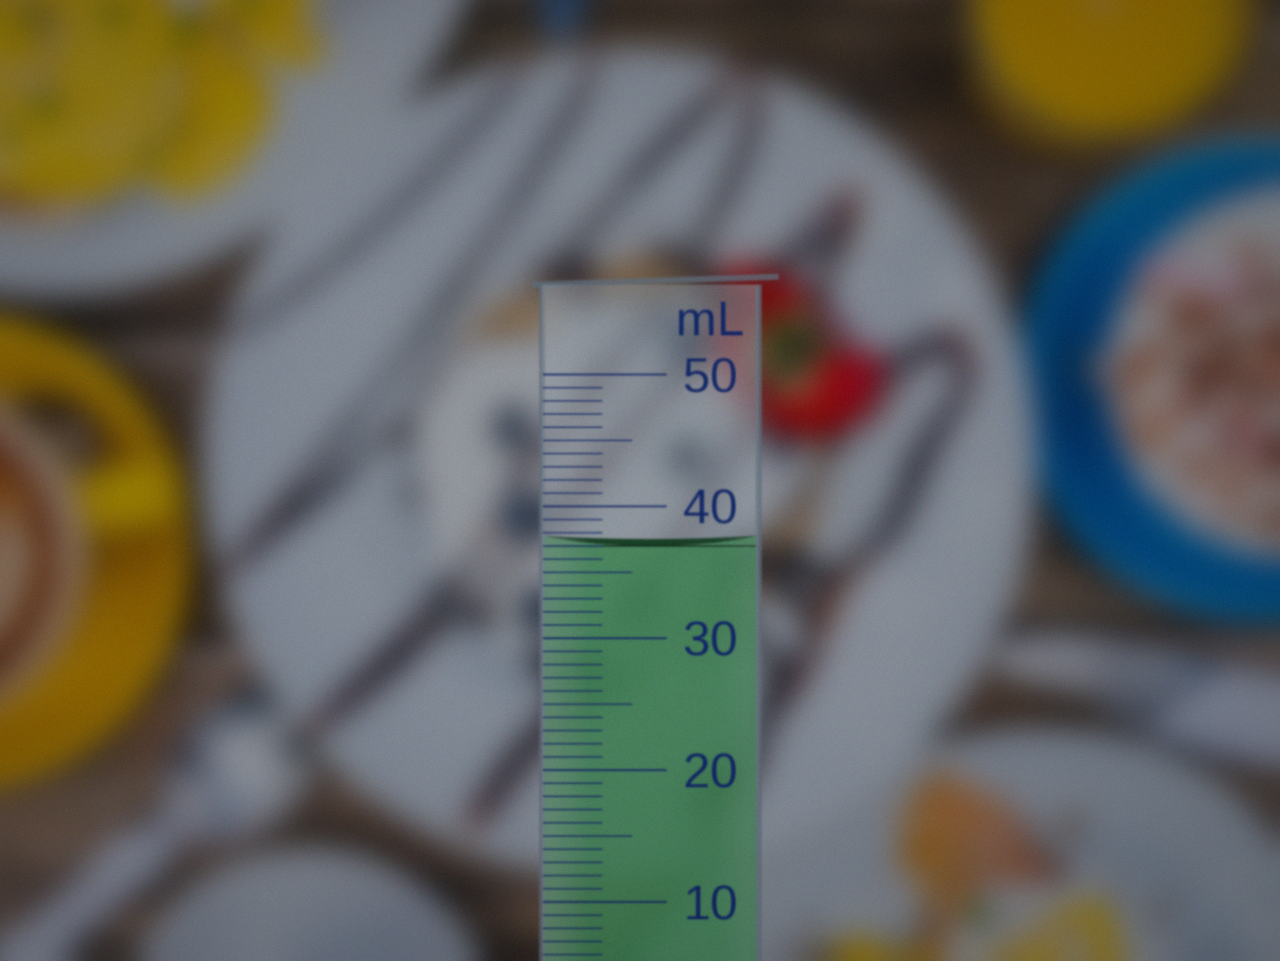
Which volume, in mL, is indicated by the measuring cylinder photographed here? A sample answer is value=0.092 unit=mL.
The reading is value=37 unit=mL
